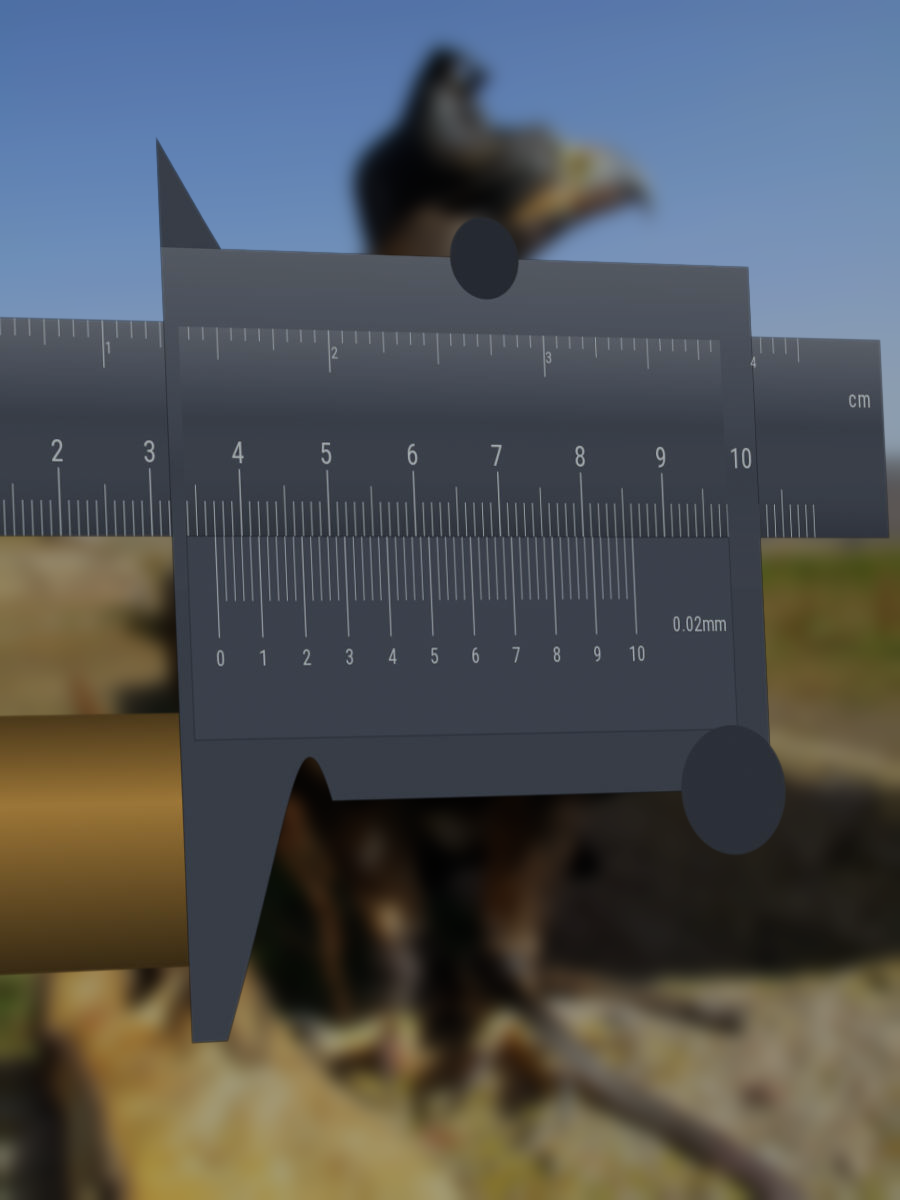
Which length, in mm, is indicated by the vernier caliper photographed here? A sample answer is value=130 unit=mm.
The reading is value=37.0 unit=mm
